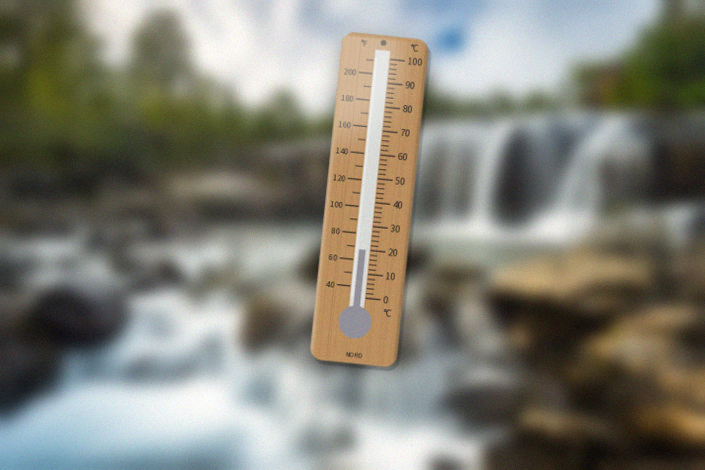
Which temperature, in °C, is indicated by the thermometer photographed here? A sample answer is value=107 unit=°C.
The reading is value=20 unit=°C
